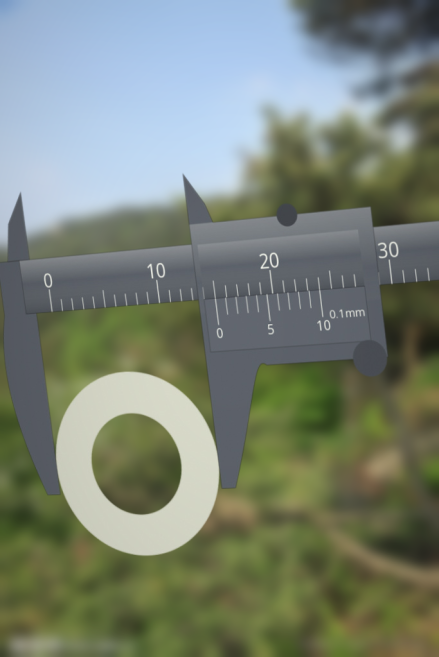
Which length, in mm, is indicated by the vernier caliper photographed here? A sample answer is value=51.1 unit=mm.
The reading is value=15.0 unit=mm
